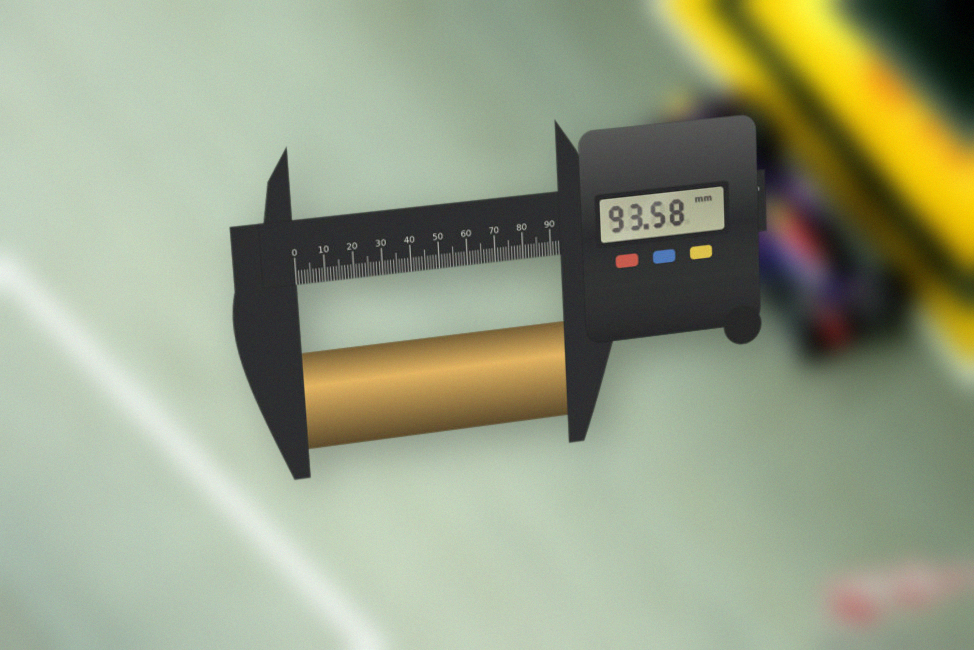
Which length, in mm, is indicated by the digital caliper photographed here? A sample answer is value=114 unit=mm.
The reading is value=93.58 unit=mm
